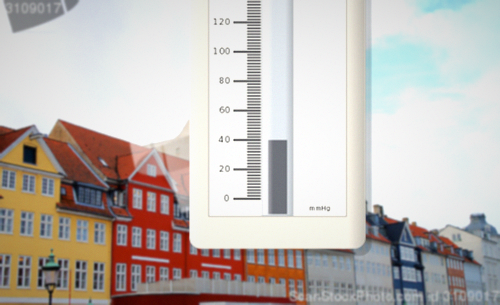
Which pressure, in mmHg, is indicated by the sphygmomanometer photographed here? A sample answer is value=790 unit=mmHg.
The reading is value=40 unit=mmHg
